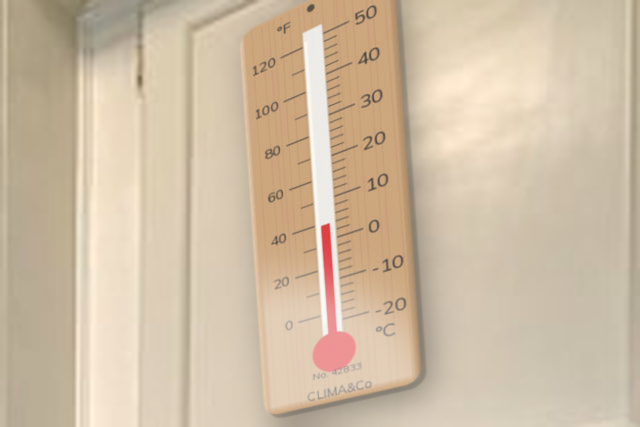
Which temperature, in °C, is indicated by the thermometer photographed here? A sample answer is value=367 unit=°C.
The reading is value=4 unit=°C
